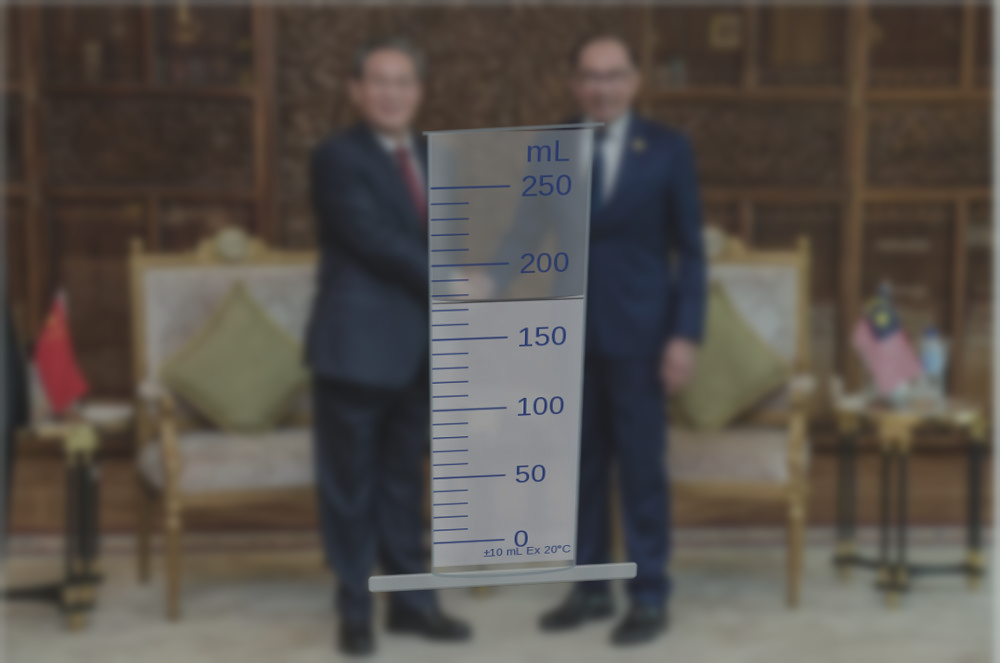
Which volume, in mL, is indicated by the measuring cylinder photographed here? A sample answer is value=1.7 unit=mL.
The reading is value=175 unit=mL
